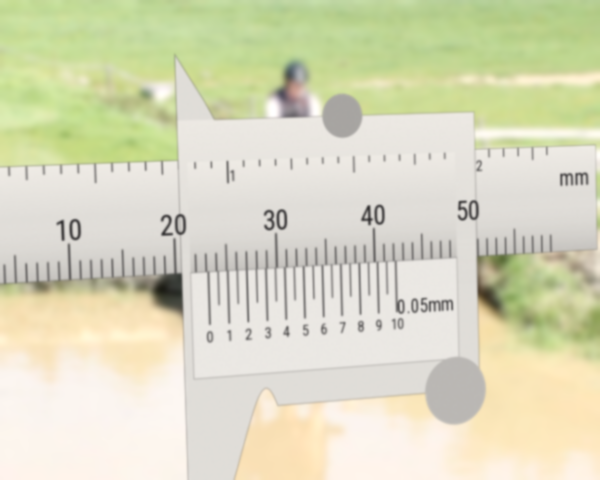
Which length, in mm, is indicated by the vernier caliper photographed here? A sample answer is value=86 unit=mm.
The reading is value=23.2 unit=mm
